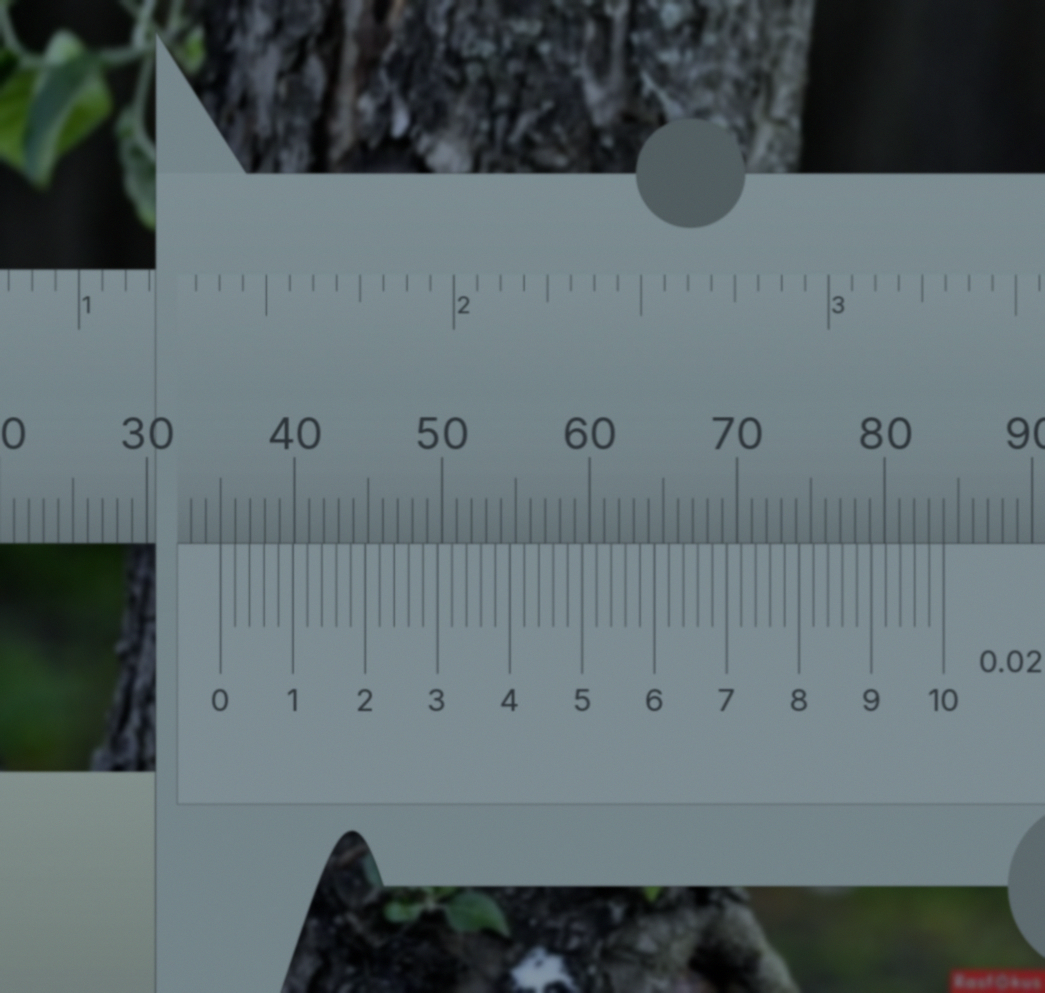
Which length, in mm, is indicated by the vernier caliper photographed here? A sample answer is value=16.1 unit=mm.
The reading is value=35.0 unit=mm
